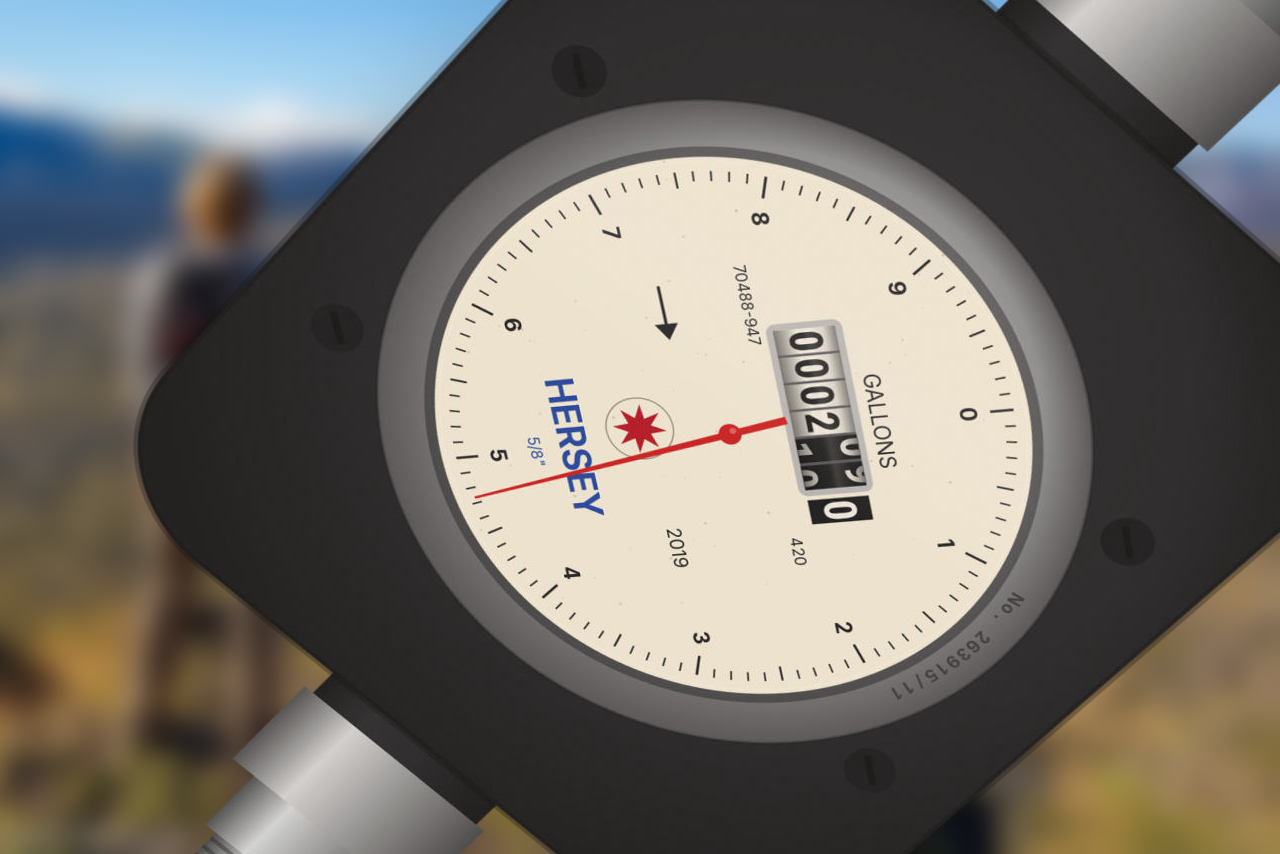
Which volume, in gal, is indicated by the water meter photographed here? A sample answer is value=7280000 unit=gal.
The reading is value=2094.7 unit=gal
